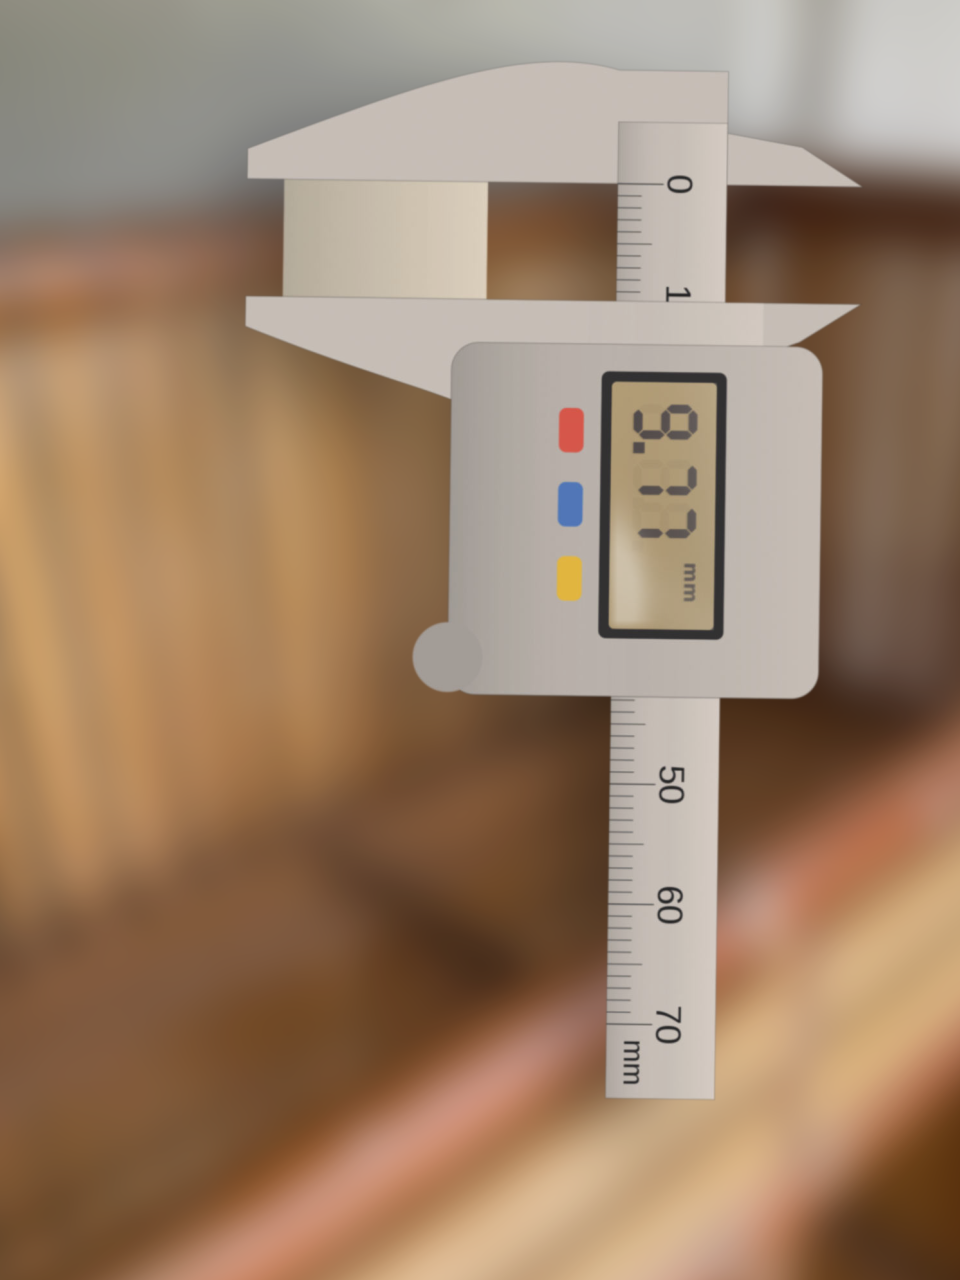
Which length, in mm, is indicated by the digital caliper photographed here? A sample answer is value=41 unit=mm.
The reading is value=9.77 unit=mm
